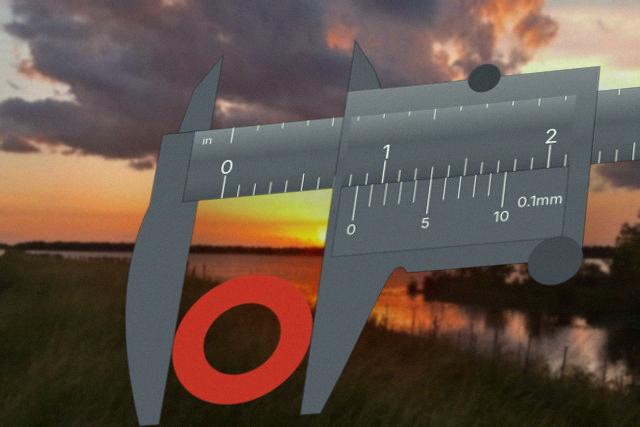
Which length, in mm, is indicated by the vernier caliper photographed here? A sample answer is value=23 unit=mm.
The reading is value=8.5 unit=mm
